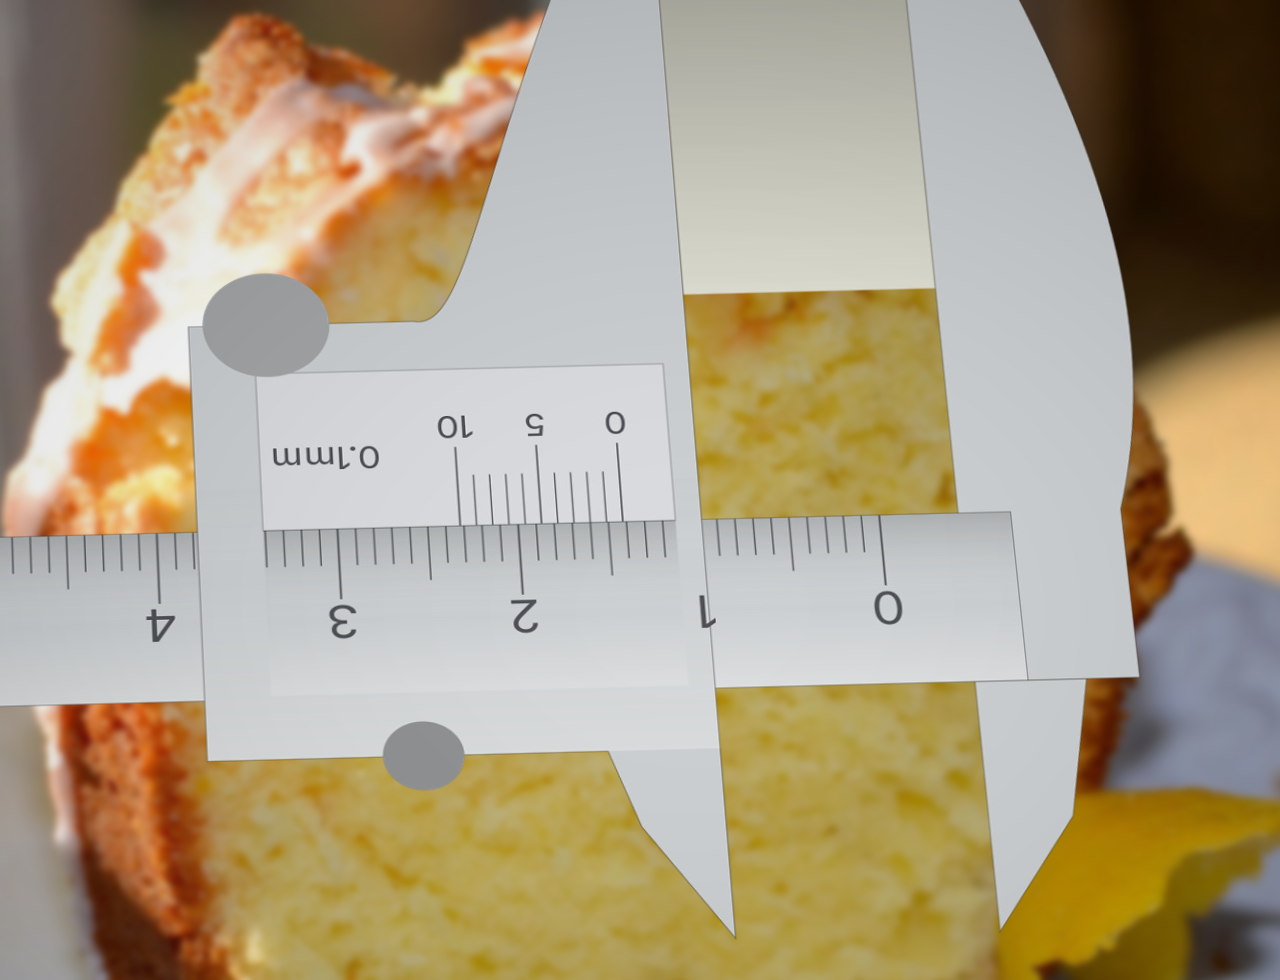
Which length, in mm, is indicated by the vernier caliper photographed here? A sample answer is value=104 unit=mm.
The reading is value=14.2 unit=mm
